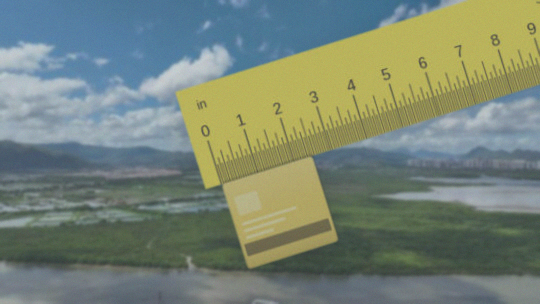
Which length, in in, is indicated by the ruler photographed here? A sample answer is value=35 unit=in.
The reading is value=2.5 unit=in
